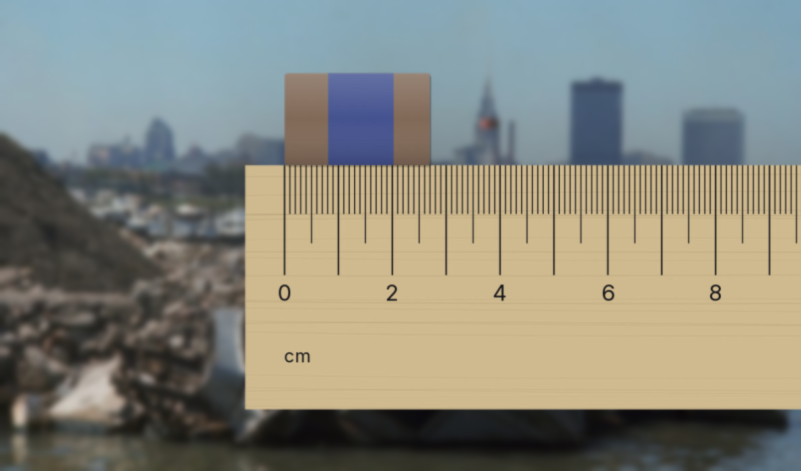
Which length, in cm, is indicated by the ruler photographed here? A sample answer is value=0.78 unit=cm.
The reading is value=2.7 unit=cm
